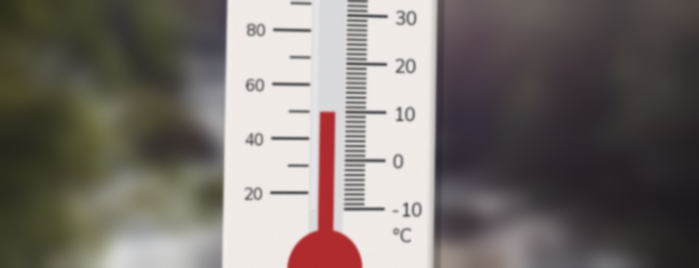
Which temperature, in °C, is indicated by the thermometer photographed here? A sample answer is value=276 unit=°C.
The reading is value=10 unit=°C
